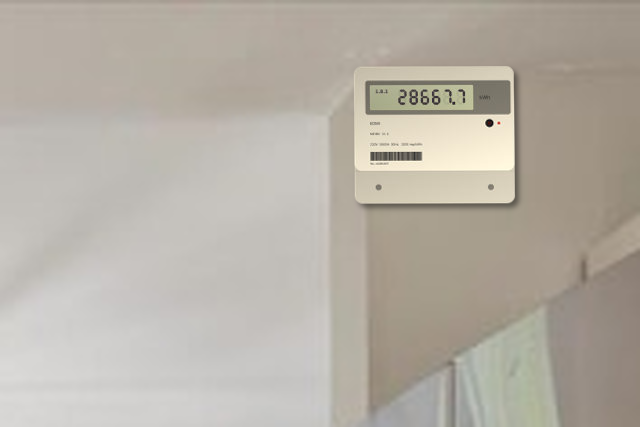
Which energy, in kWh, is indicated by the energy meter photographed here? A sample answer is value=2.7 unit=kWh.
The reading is value=28667.7 unit=kWh
